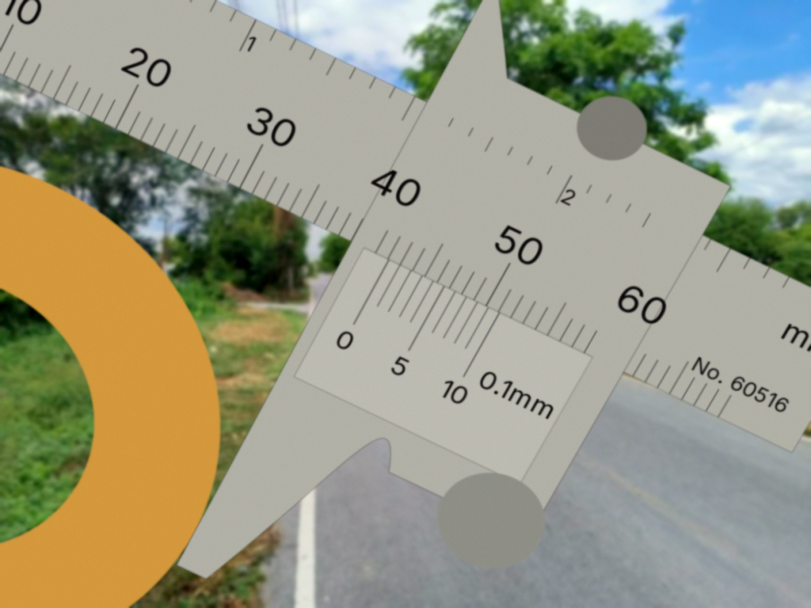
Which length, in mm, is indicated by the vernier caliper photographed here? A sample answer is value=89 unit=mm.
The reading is value=42.1 unit=mm
